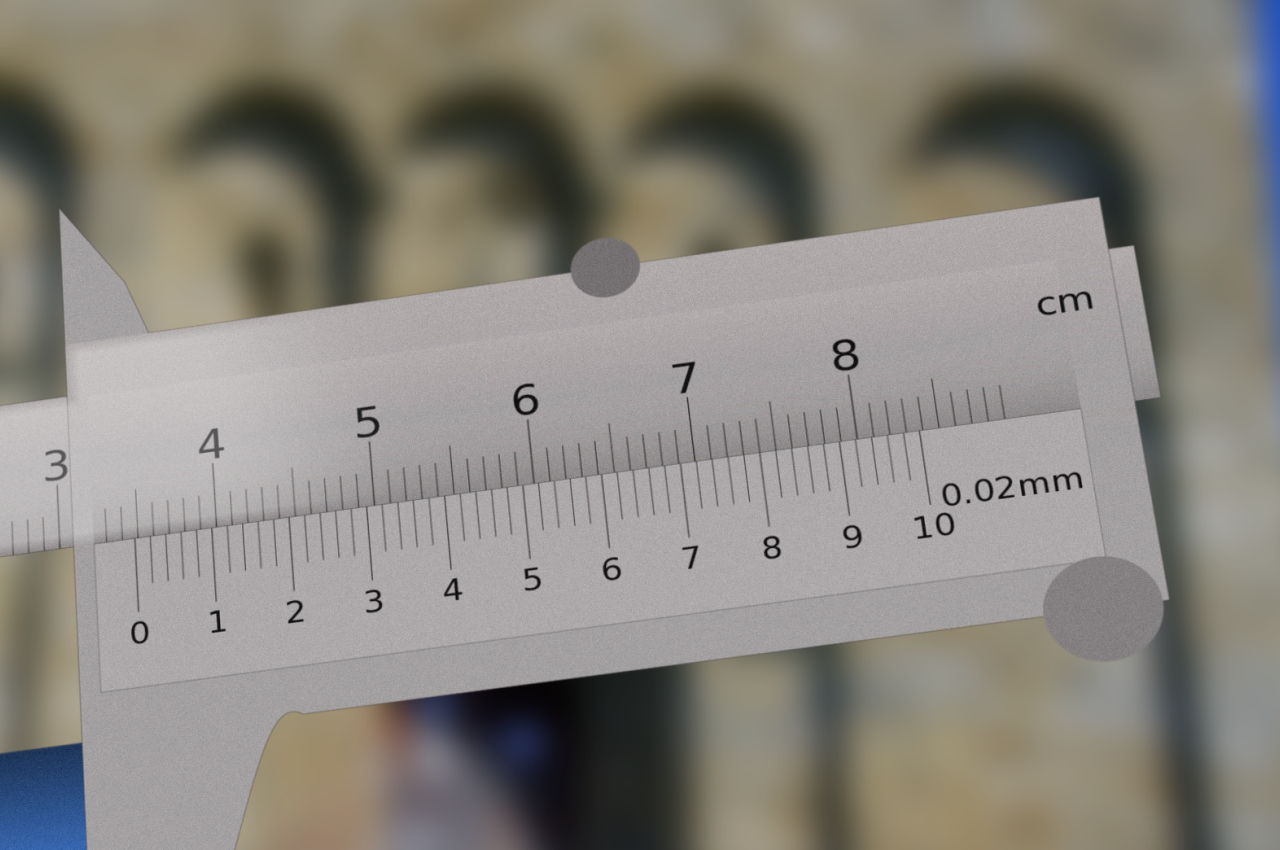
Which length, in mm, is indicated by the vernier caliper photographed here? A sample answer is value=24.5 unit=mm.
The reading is value=34.8 unit=mm
